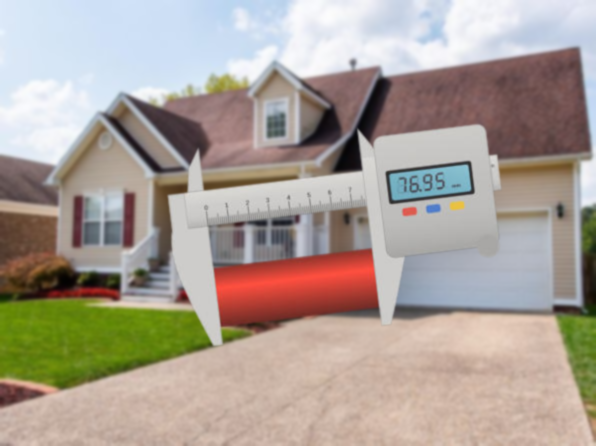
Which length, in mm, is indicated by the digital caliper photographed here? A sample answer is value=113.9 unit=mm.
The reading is value=76.95 unit=mm
